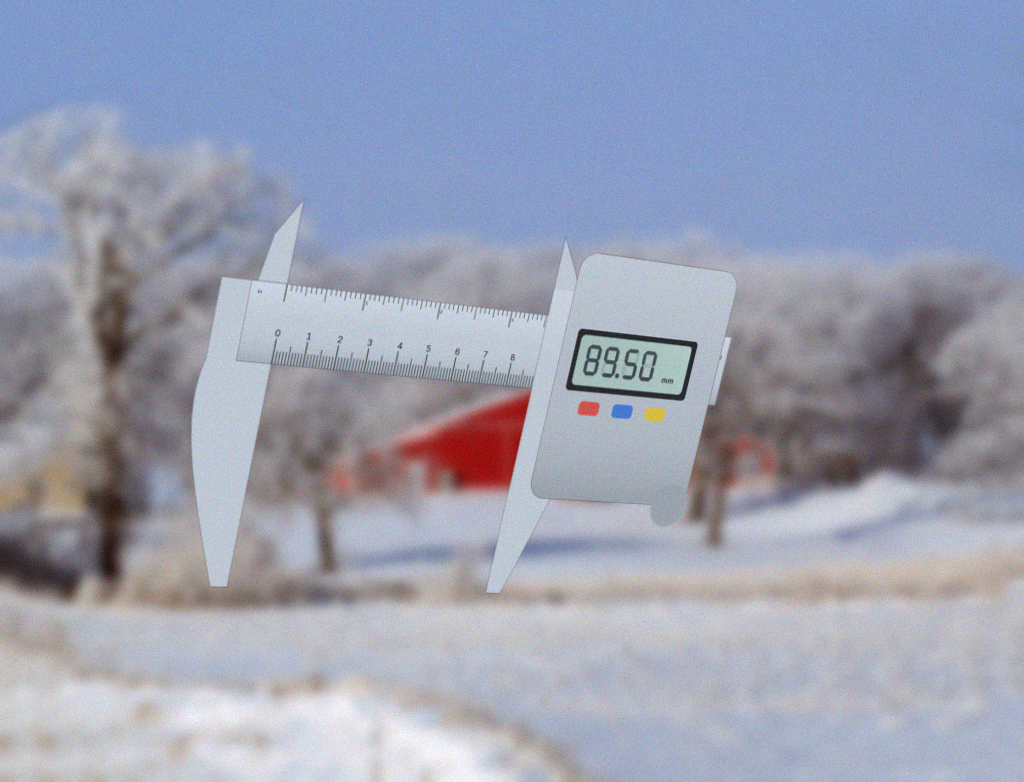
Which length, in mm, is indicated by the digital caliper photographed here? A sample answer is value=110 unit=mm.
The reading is value=89.50 unit=mm
